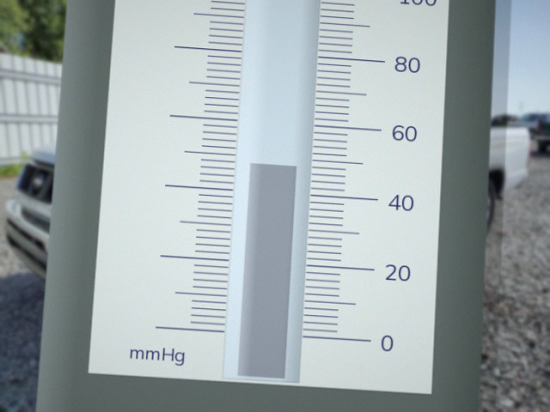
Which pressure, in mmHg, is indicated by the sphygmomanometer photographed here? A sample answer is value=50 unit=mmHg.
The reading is value=48 unit=mmHg
